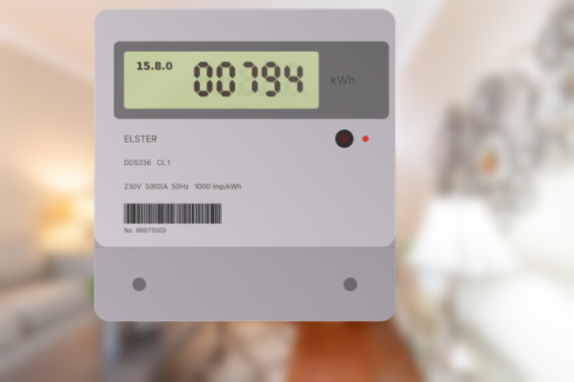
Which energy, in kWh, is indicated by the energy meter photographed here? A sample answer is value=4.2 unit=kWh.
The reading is value=794 unit=kWh
